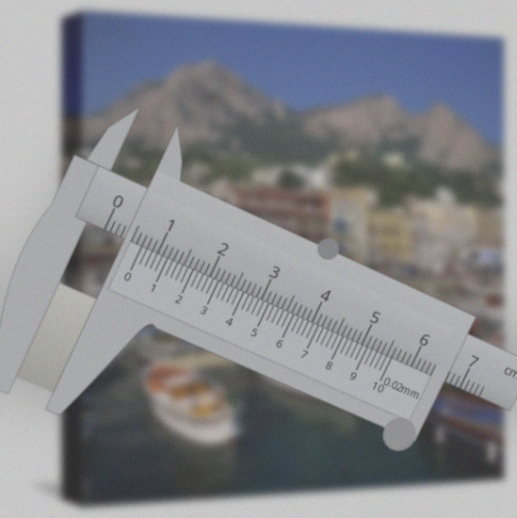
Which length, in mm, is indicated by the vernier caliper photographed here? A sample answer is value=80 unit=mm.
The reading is value=7.0 unit=mm
